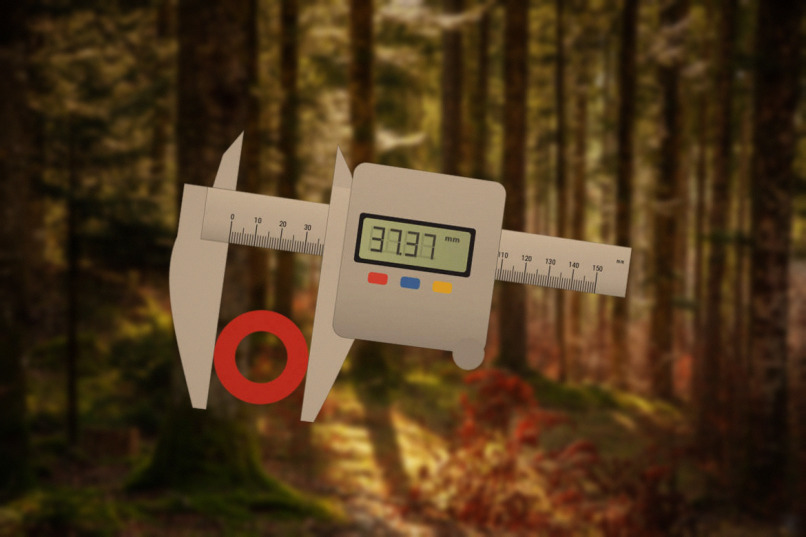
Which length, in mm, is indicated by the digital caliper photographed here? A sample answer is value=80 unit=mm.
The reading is value=37.37 unit=mm
